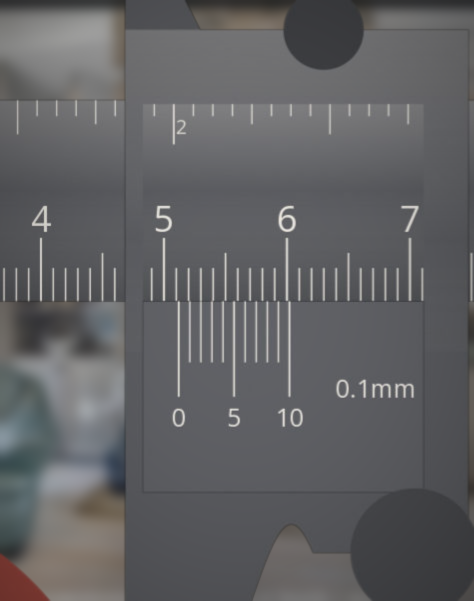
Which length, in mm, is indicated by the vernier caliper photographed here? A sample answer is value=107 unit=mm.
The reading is value=51.2 unit=mm
